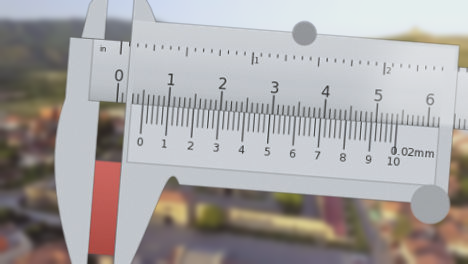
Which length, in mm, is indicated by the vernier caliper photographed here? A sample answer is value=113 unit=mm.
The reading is value=5.0 unit=mm
